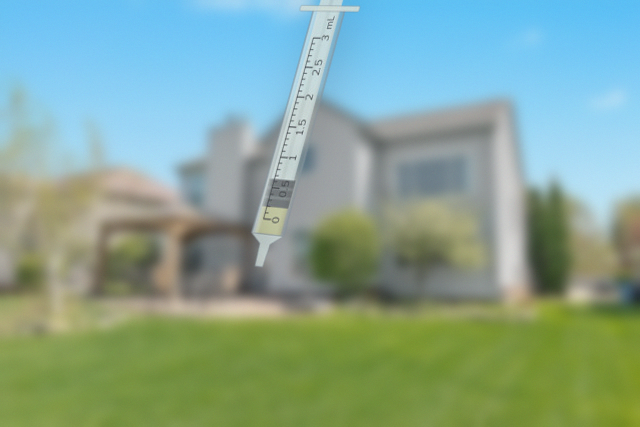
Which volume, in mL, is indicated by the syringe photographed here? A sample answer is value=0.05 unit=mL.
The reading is value=0.2 unit=mL
